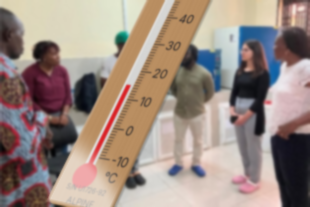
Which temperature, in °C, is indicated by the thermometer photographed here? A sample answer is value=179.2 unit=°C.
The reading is value=15 unit=°C
